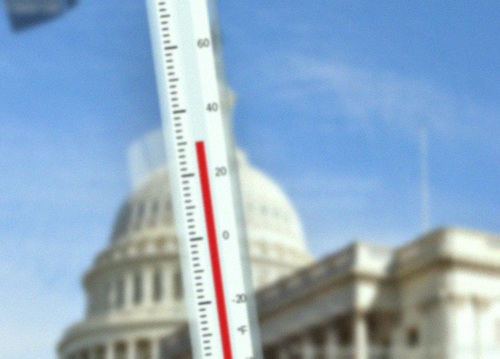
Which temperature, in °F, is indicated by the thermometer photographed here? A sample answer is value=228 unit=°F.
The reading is value=30 unit=°F
